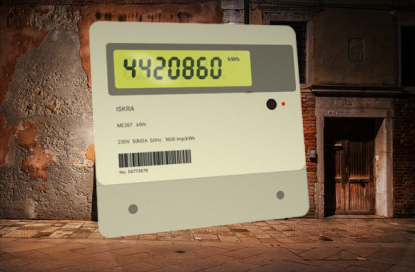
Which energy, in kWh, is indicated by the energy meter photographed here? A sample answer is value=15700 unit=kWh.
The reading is value=4420860 unit=kWh
